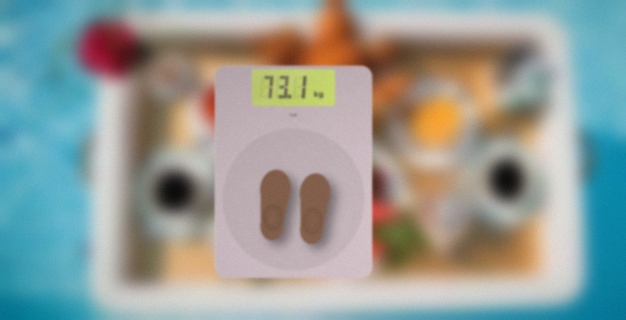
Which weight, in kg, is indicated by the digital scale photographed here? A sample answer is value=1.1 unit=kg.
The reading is value=73.1 unit=kg
